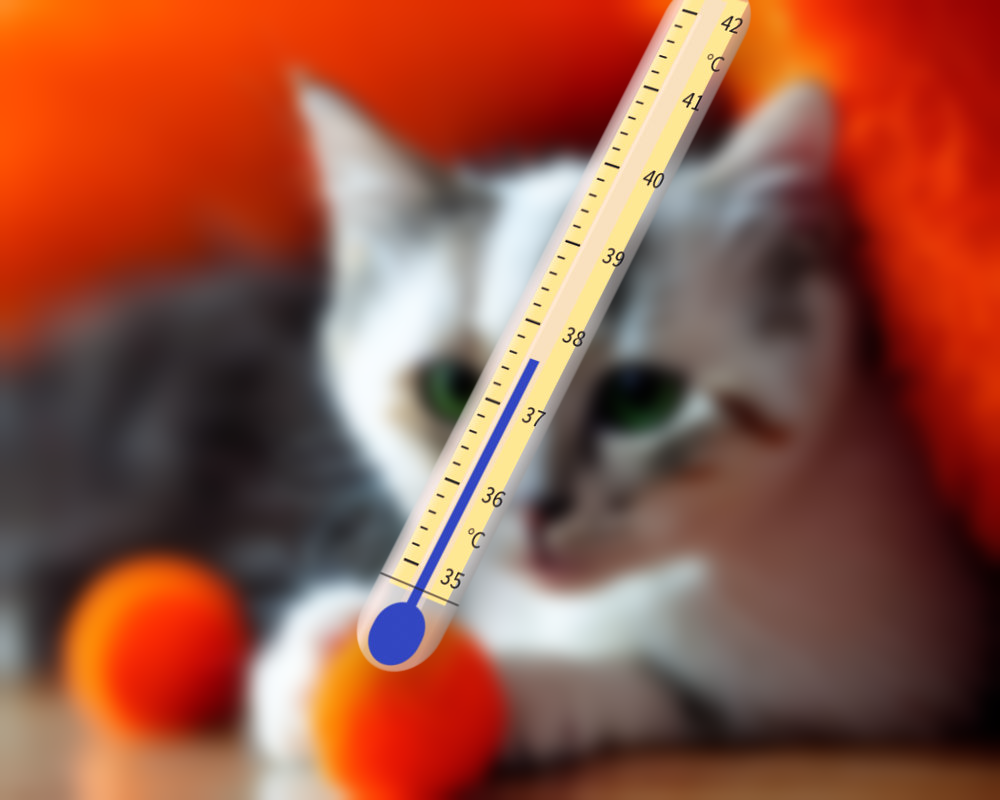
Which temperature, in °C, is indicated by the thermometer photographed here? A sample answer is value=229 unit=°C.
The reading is value=37.6 unit=°C
